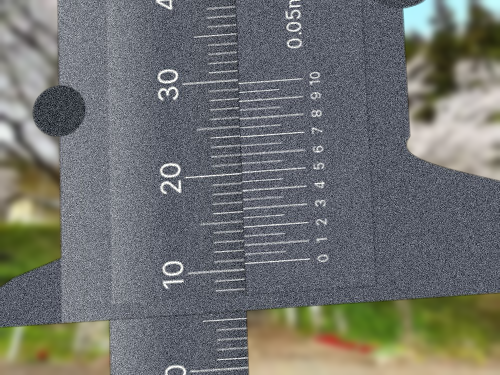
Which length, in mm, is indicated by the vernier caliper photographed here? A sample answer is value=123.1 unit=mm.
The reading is value=10.6 unit=mm
